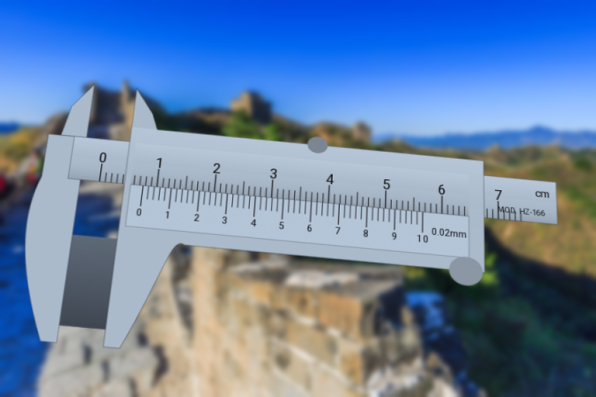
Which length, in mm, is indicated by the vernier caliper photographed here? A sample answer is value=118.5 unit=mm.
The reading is value=7.6 unit=mm
